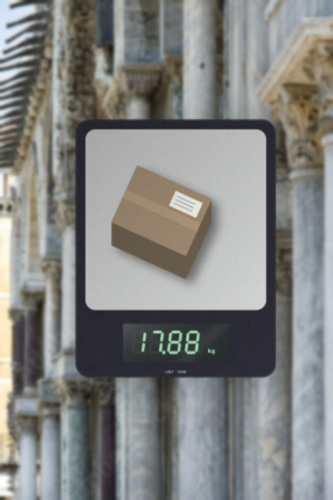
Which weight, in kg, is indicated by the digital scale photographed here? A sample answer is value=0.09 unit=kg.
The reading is value=17.88 unit=kg
